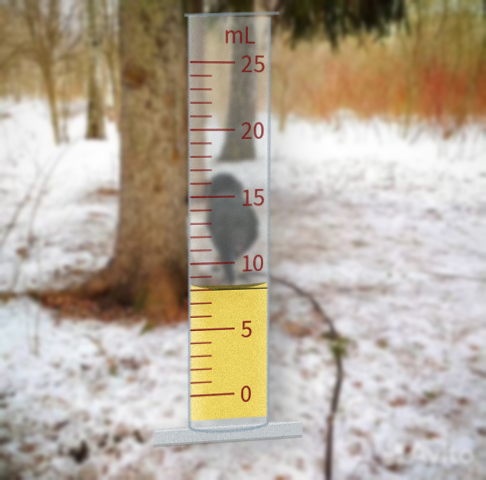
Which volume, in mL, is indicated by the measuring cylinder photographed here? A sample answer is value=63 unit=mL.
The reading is value=8 unit=mL
